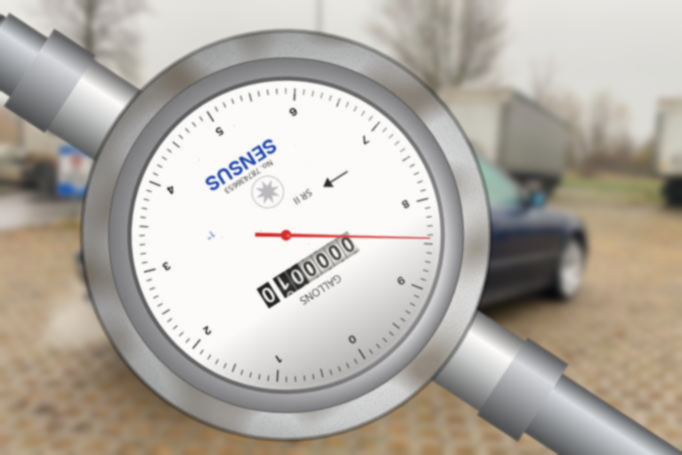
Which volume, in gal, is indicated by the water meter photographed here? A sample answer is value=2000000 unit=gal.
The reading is value=8.4 unit=gal
